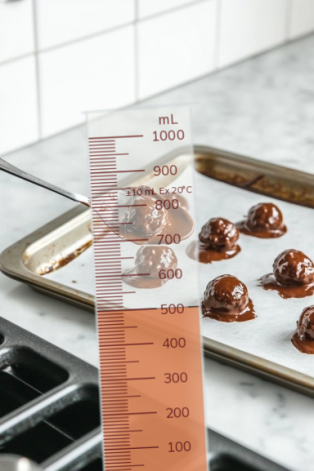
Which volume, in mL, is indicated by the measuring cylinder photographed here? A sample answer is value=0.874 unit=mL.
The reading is value=500 unit=mL
